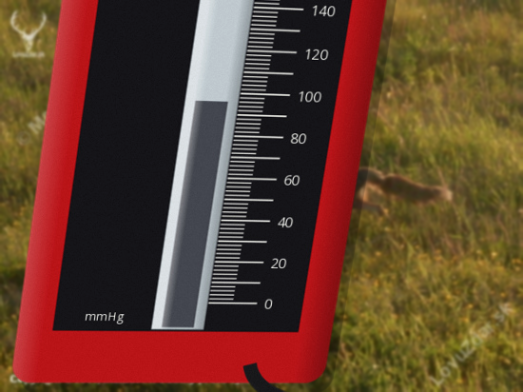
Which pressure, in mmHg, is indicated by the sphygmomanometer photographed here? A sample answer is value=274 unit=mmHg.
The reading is value=96 unit=mmHg
